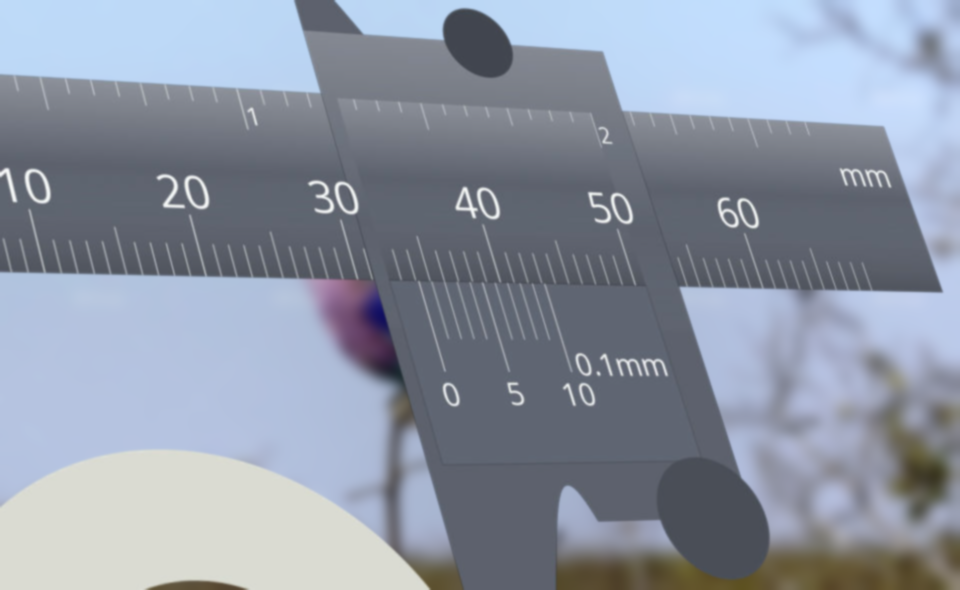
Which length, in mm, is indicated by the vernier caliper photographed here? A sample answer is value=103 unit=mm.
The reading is value=34.2 unit=mm
